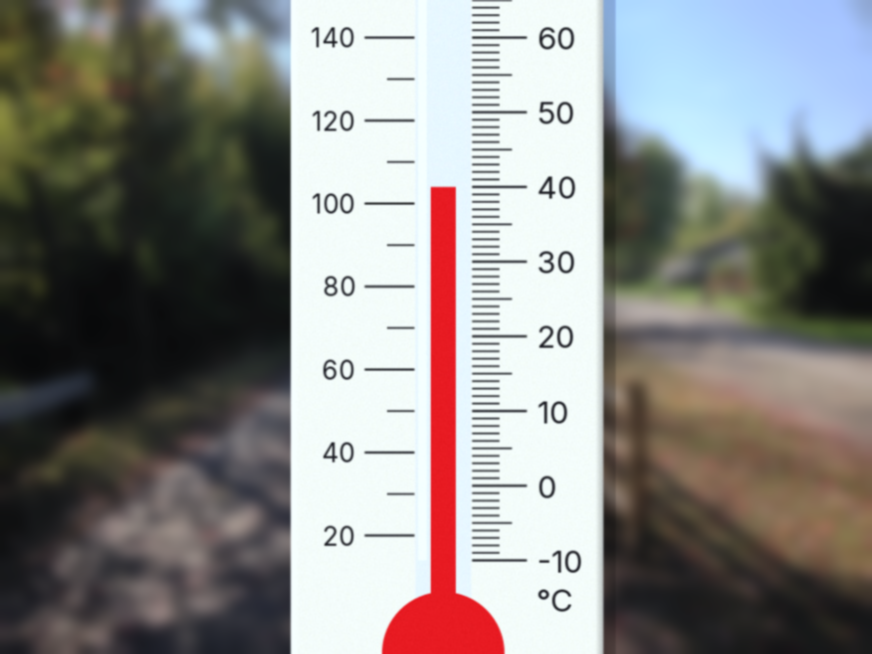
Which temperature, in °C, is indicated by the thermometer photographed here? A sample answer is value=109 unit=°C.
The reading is value=40 unit=°C
